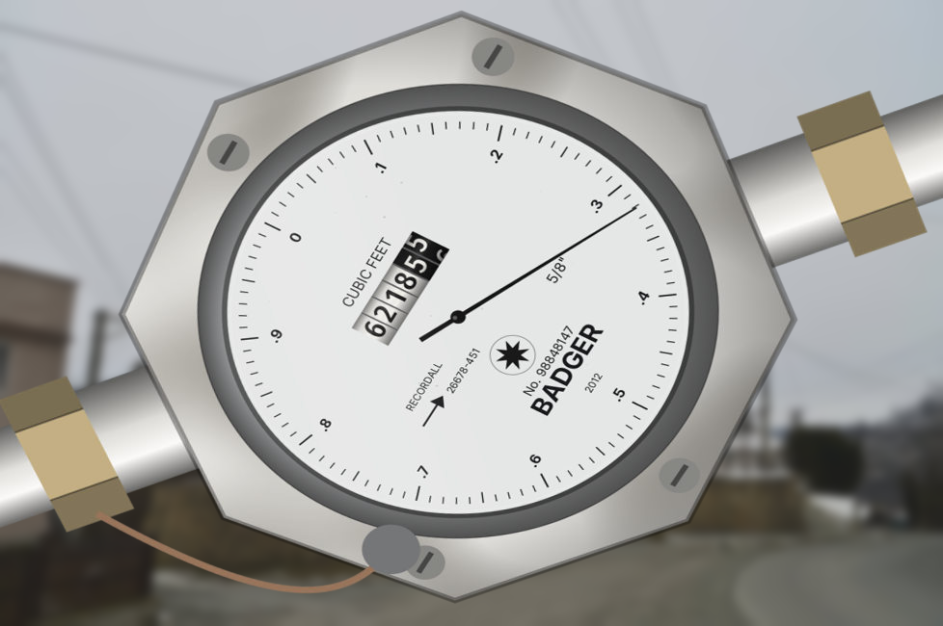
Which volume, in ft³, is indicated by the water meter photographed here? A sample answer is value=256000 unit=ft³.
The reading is value=621855.32 unit=ft³
